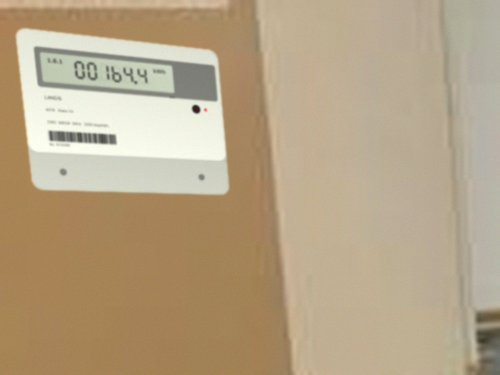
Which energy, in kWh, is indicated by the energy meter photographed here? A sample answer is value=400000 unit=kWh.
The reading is value=164.4 unit=kWh
